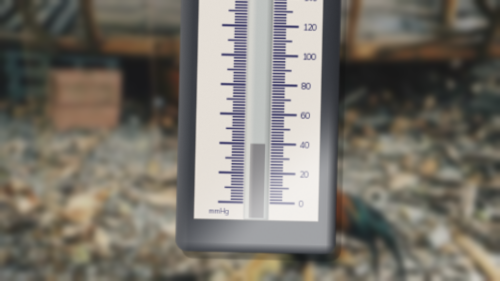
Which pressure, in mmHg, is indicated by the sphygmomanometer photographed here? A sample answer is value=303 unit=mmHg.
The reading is value=40 unit=mmHg
